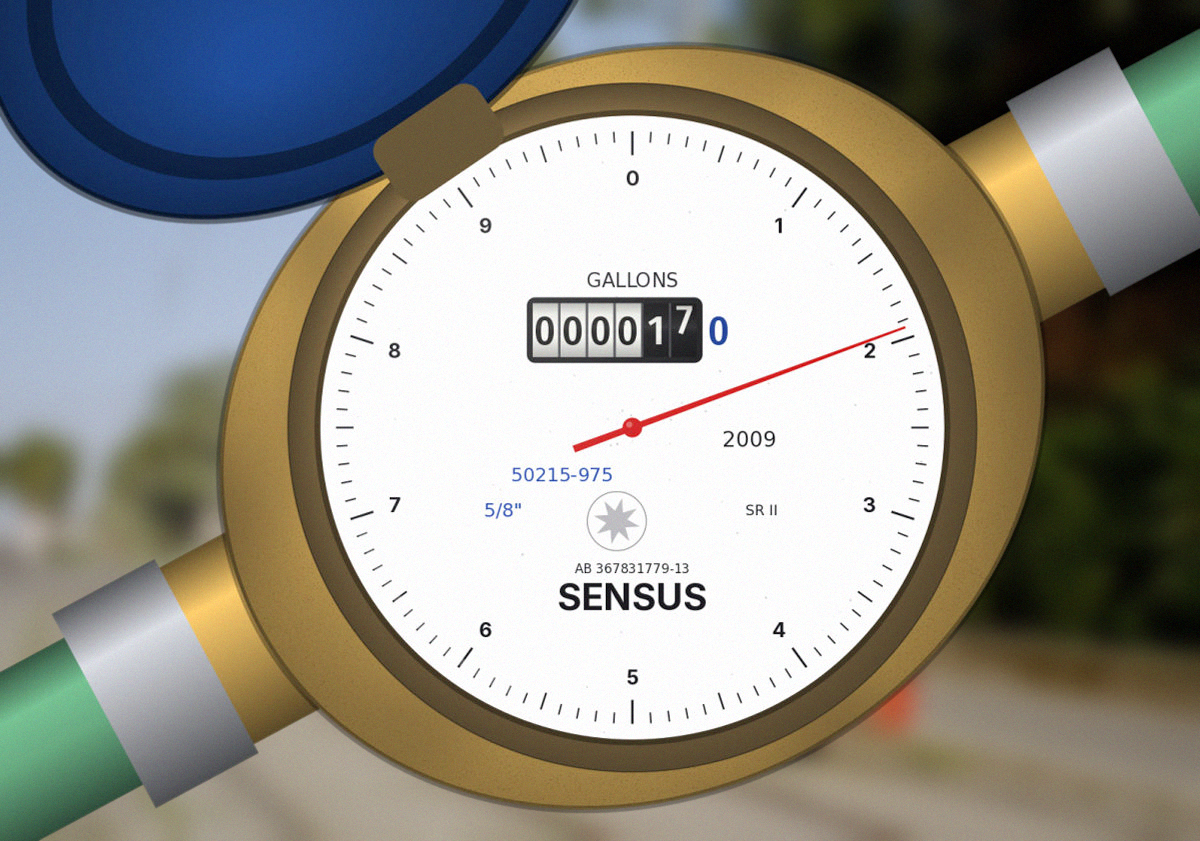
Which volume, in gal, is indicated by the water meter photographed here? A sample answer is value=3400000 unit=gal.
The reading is value=171.9 unit=gal
